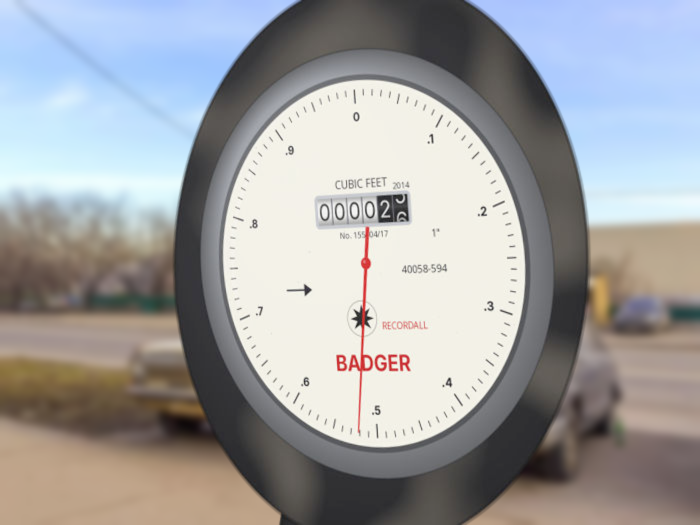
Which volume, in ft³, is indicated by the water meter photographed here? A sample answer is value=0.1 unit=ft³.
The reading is value=25.52 unit=ft³
